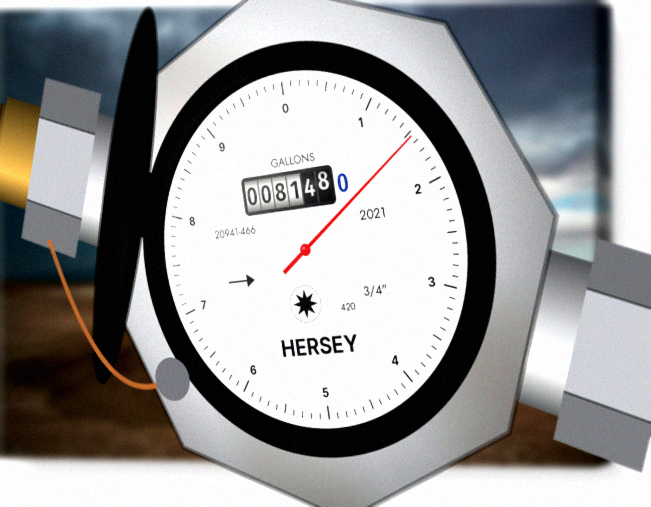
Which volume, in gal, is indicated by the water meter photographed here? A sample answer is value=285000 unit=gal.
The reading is value=81481.5 unit=gal
